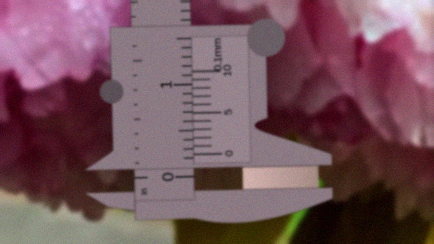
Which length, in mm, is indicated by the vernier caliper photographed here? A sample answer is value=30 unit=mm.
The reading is value=2.4 unit=mm
